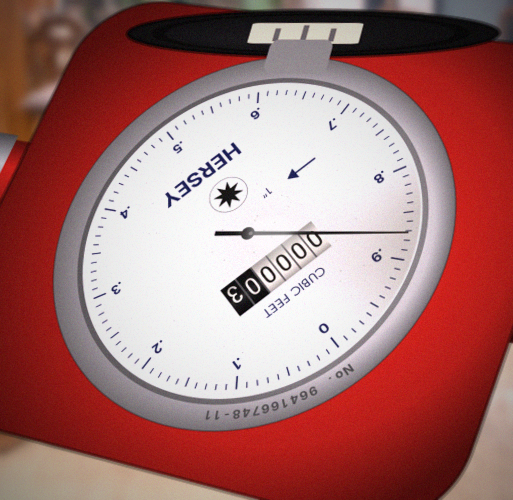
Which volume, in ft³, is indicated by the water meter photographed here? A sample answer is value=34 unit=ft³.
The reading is value=2.87 unit=ft³
